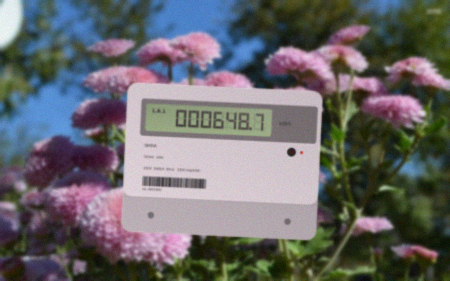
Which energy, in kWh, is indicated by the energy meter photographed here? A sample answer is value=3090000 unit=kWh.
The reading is value=648.7 unit=kWh
